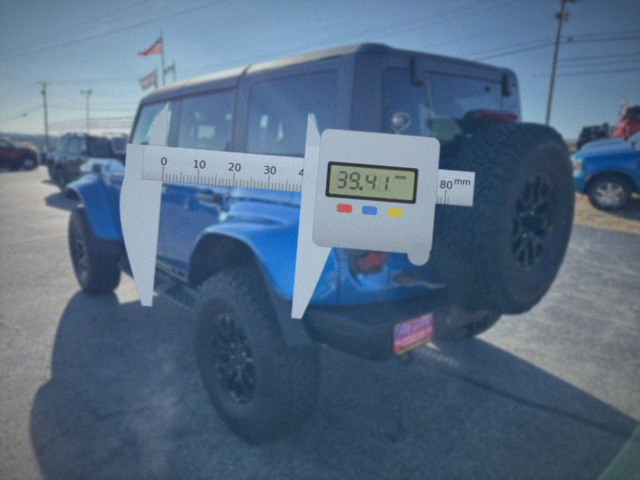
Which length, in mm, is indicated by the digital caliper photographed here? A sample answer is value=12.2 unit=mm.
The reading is value=39.41 unit=mm
